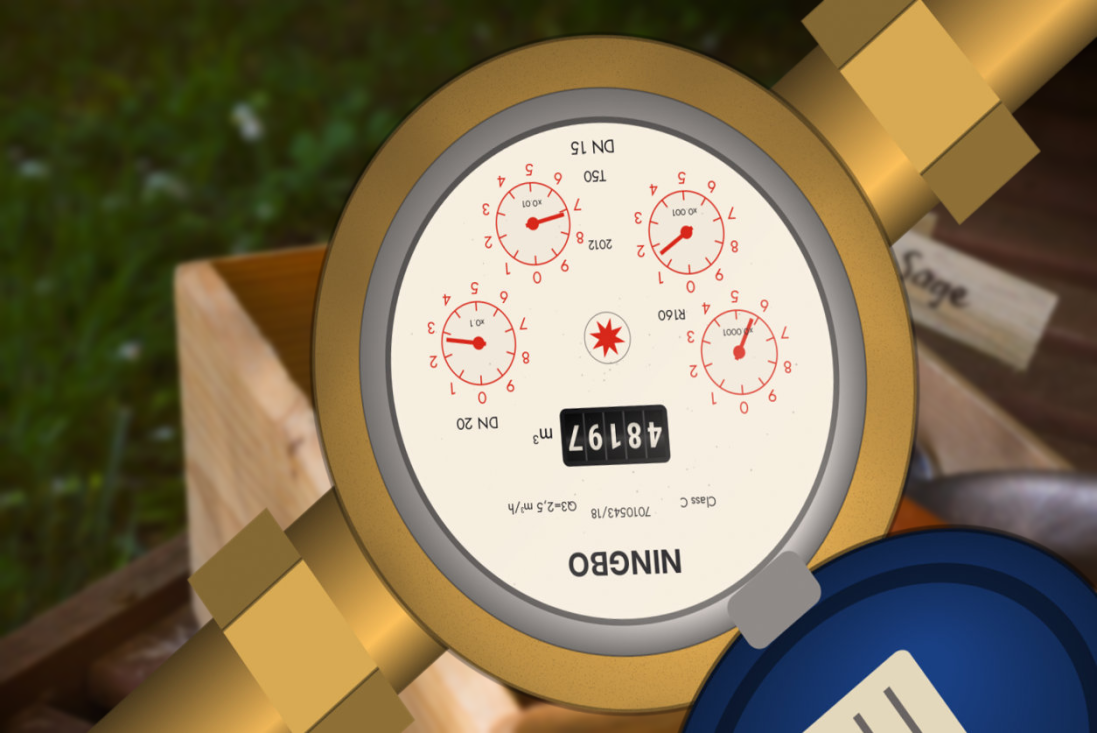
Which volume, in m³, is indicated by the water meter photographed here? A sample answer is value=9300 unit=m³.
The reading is value=48197.2715 unit=m³
